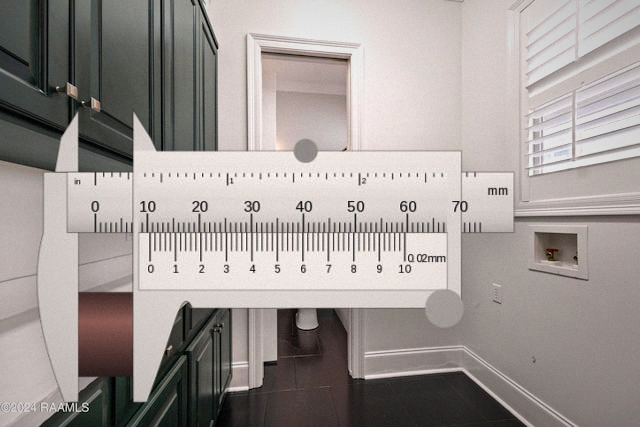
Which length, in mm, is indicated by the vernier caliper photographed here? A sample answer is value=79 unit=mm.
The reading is value=10.5 unit=mm
